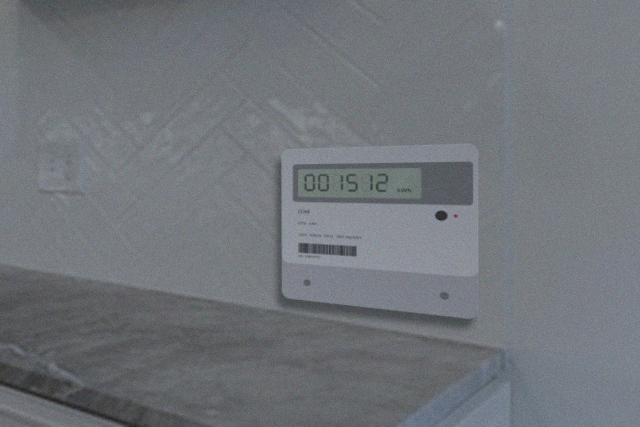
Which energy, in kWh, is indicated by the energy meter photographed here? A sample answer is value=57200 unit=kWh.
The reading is value=1512 unit=kWh
